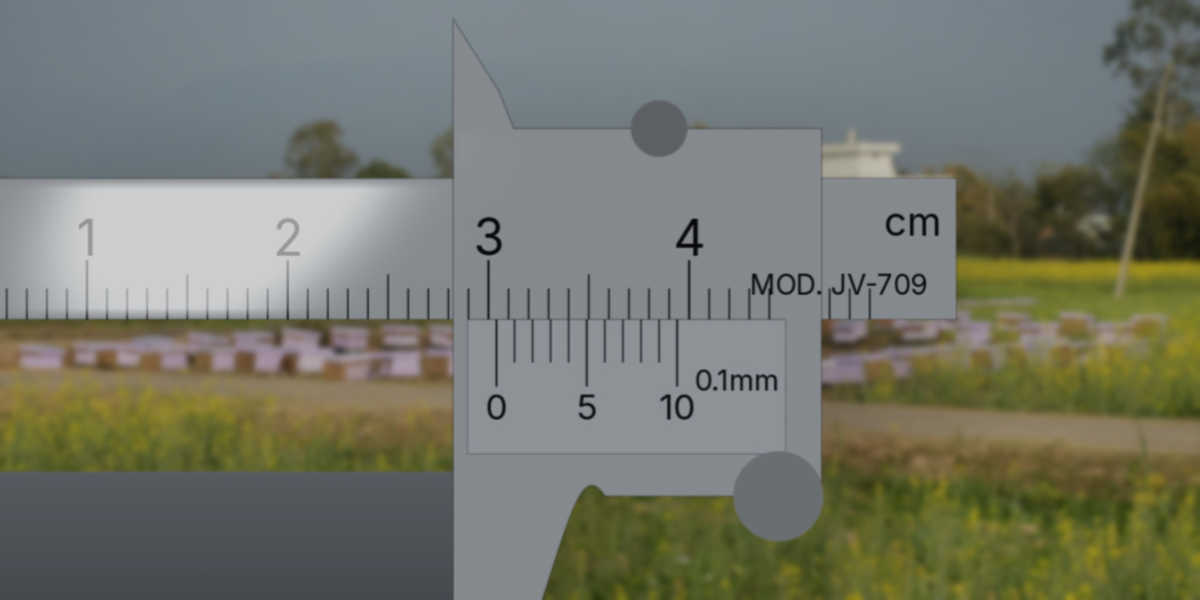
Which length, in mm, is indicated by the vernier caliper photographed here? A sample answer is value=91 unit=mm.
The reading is value=30.4 unit=mm
